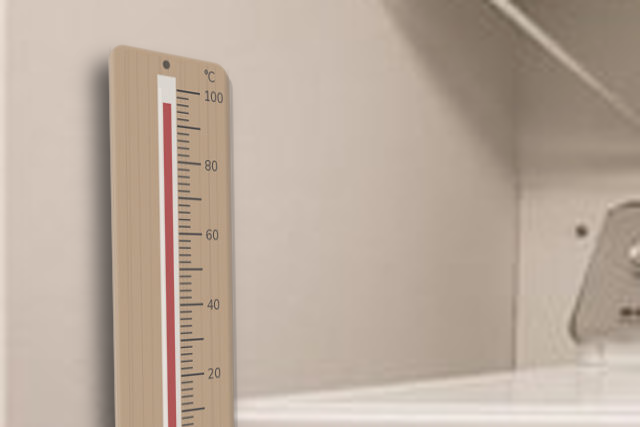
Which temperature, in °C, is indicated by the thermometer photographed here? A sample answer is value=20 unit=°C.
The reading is value=96 unit=°C
